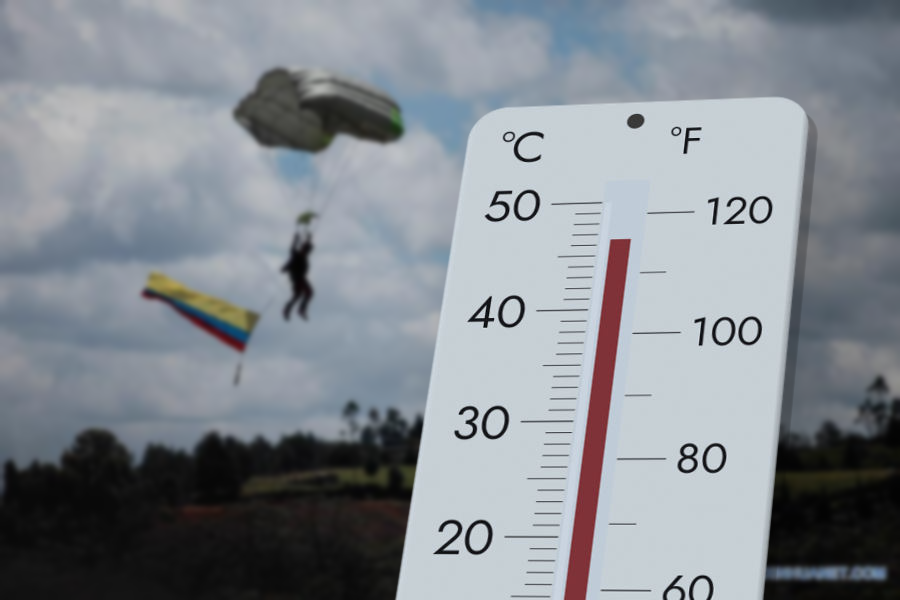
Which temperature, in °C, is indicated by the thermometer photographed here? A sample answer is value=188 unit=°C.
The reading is value=46.5 unit=°C
